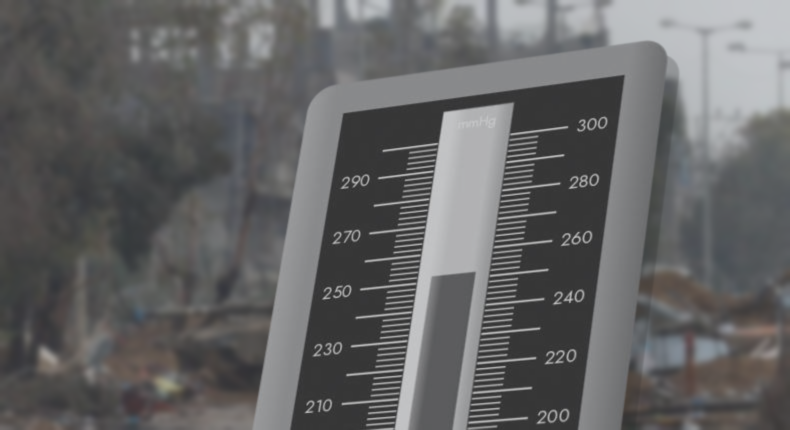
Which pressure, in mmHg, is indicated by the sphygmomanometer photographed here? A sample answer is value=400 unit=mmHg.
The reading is value=252 unit=mmHg
